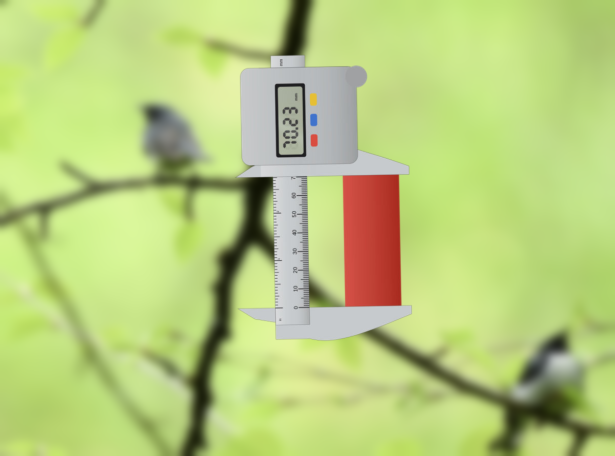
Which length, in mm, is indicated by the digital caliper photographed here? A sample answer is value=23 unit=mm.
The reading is value=70.23 unit=mm
